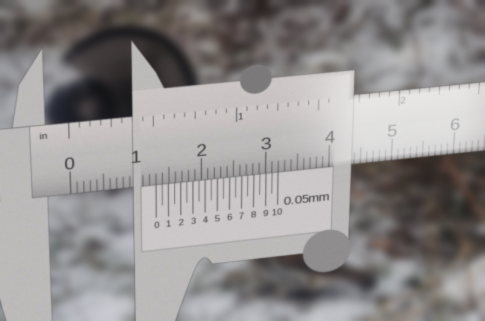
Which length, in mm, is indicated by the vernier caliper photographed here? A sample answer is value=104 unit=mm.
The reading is value=13.0 unit=mm
